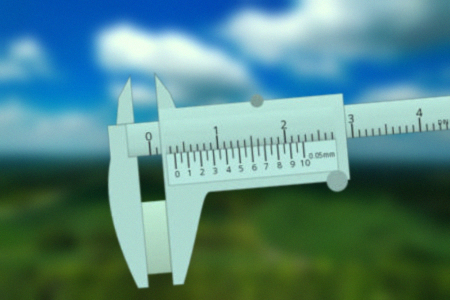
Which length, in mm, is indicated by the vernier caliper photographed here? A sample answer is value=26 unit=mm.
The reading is value=3.6 unit=mm
